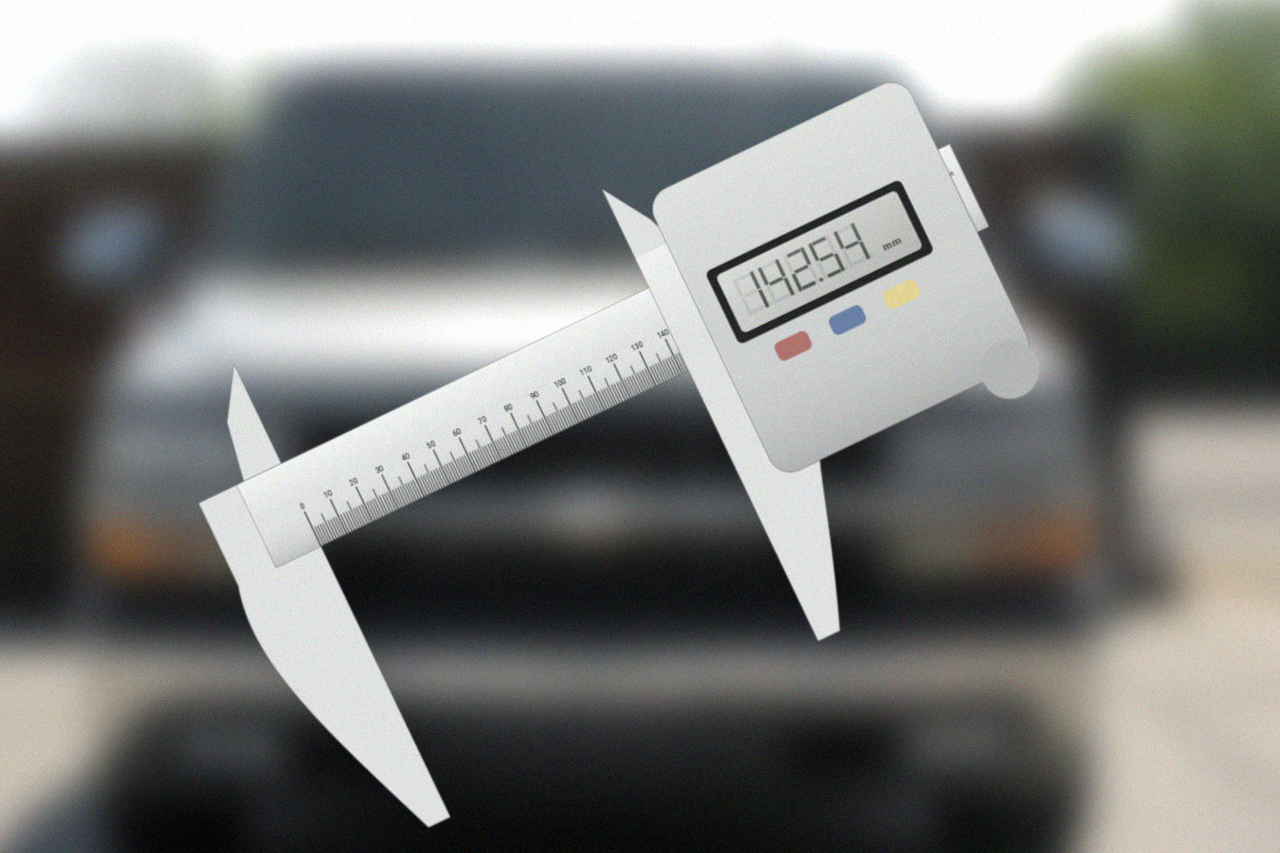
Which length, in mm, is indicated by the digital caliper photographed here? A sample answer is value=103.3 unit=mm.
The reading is value=142.54 unit=mm
